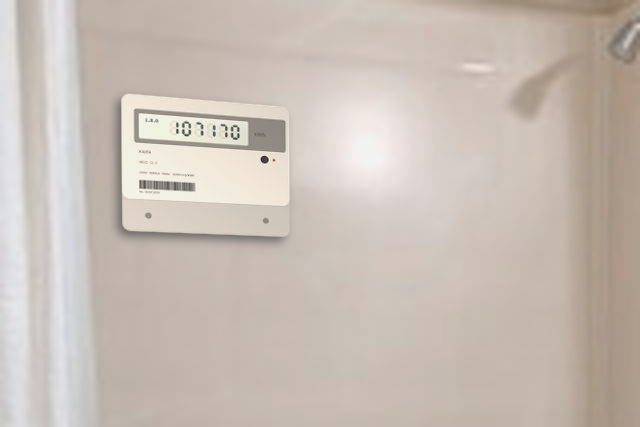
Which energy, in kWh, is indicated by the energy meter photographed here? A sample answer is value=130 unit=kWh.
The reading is value=107170 unit=kWh
